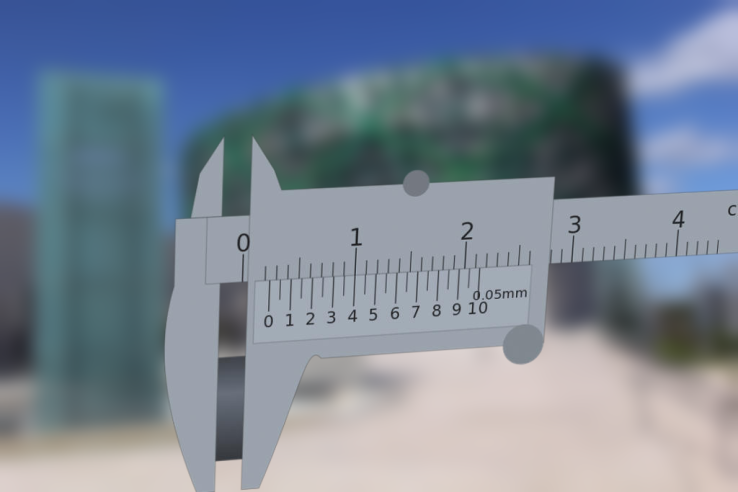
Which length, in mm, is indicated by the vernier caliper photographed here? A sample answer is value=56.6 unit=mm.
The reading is value=2.4 unit=mm
